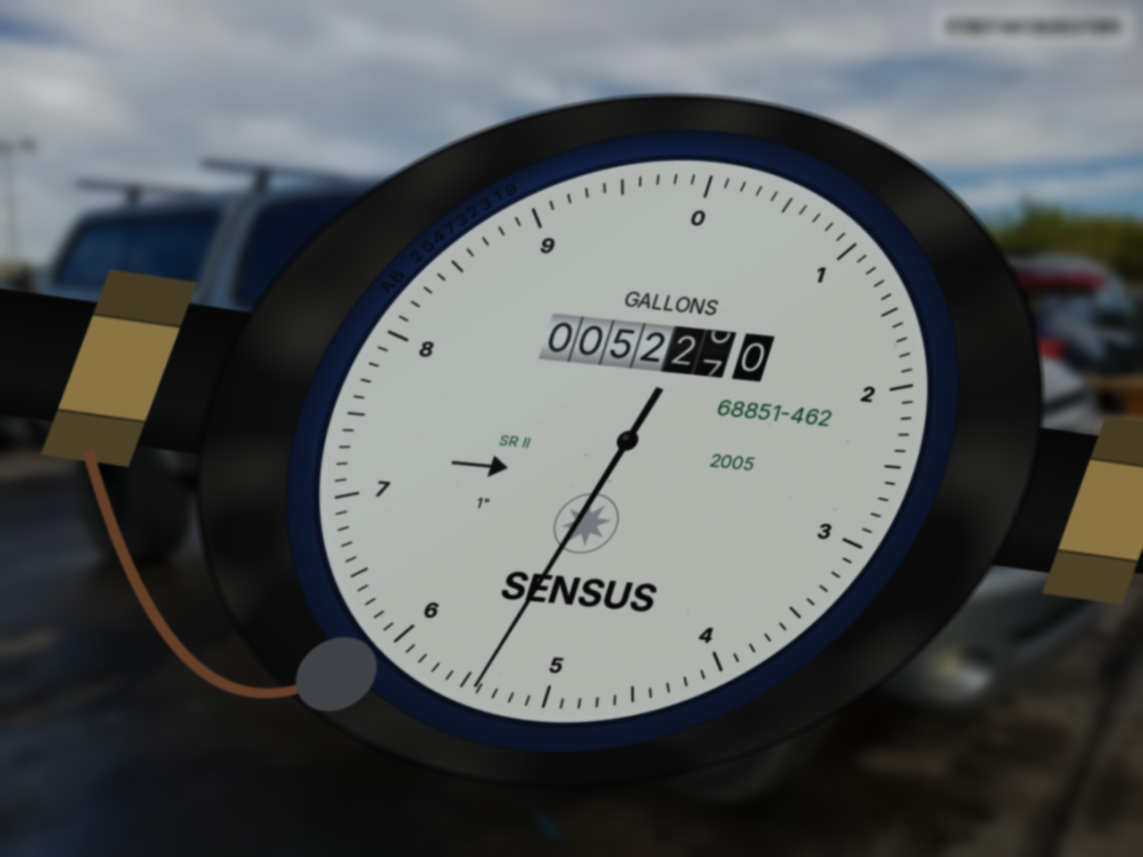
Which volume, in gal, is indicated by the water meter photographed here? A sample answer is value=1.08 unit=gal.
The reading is value=52265.4 unit=gal
